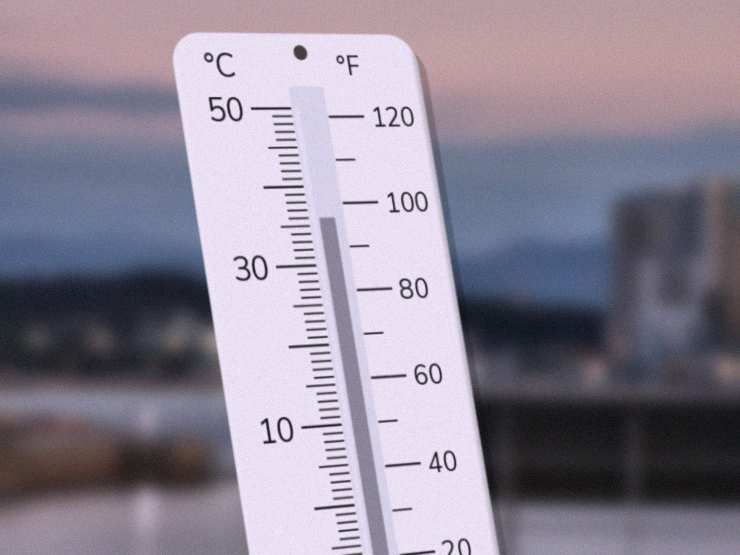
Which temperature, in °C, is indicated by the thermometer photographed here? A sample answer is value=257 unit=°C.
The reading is value=36 unit=°C
